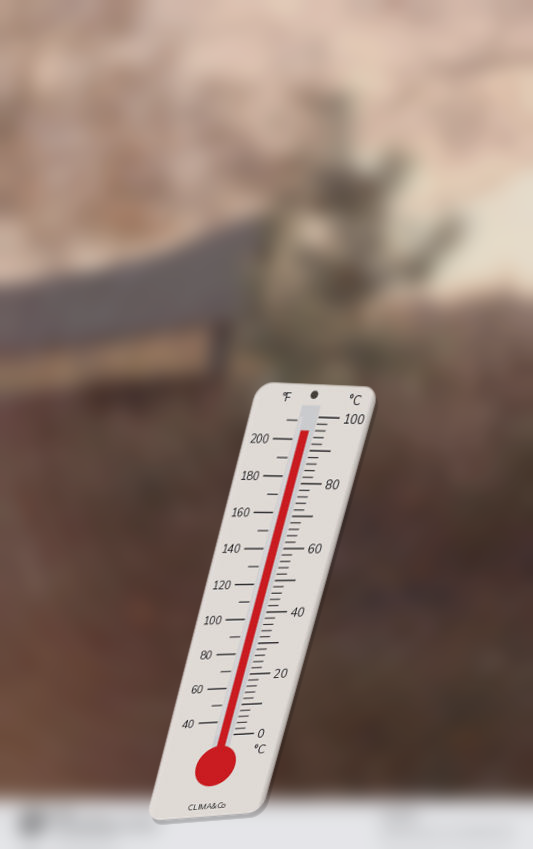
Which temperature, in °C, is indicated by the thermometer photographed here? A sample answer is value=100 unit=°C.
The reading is value=96 unit=°C
